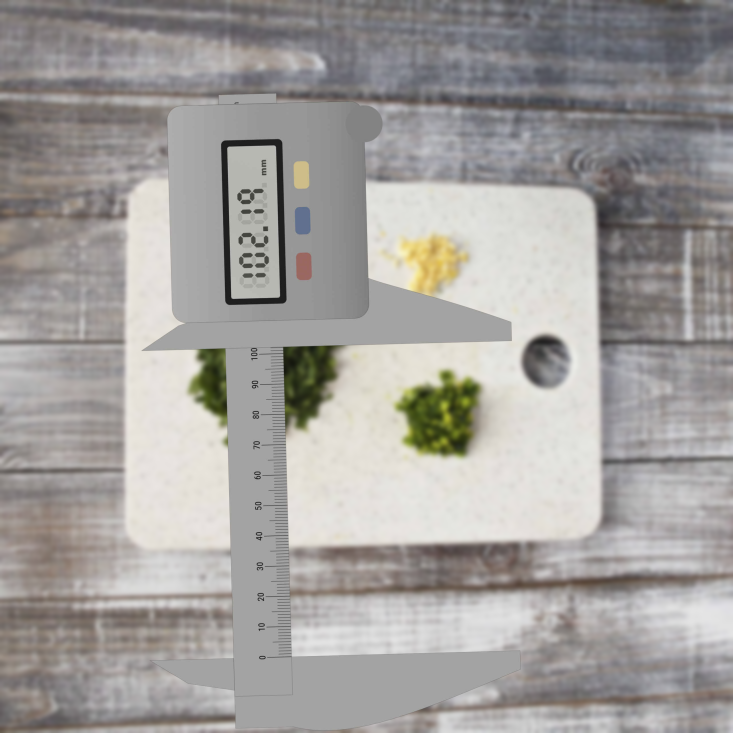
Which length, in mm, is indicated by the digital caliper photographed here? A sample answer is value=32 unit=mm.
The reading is value=102.19 unit=mm
